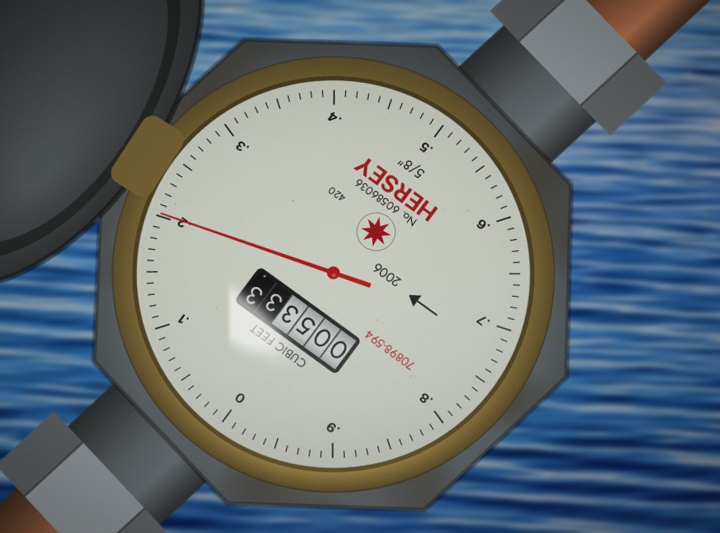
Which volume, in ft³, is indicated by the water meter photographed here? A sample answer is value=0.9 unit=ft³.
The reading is value=5333.20 unit=ft³
